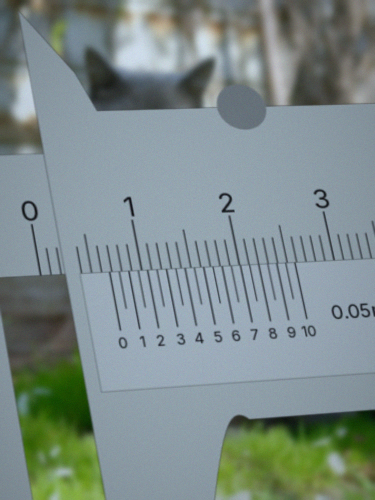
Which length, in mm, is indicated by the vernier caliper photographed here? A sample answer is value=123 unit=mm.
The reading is value=6.8 unit=mm
